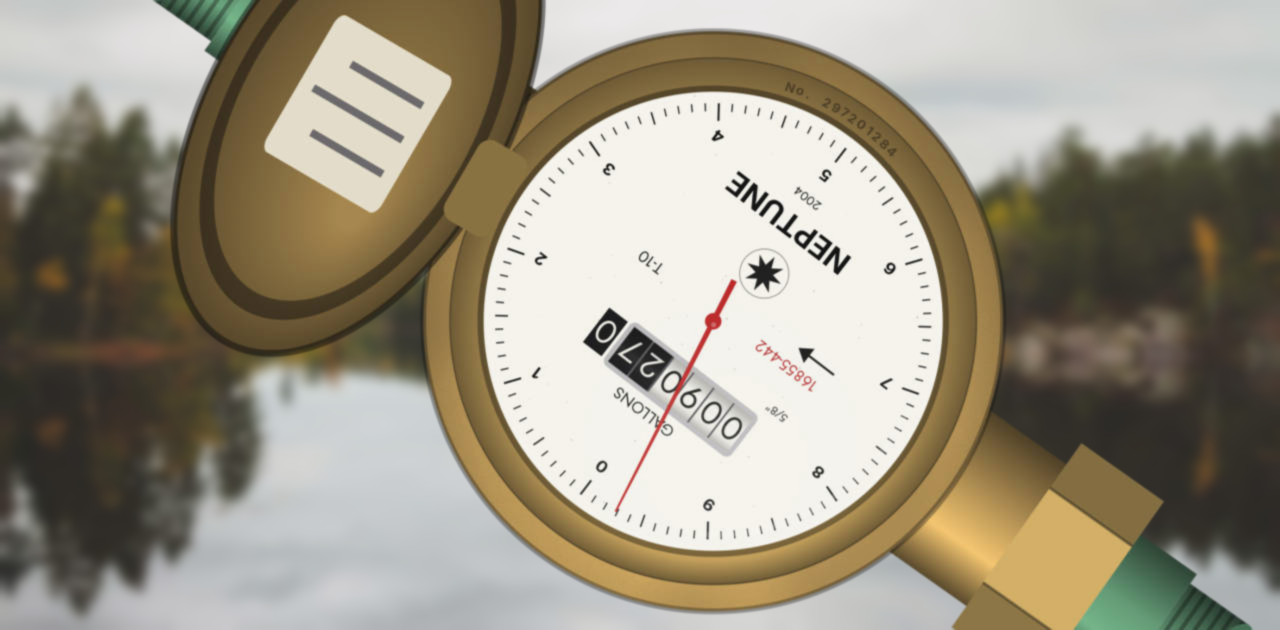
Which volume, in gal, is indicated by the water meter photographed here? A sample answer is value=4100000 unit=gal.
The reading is value=90269.7 unit=gal
